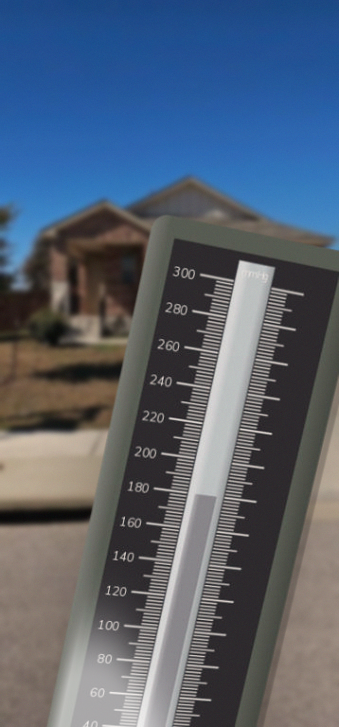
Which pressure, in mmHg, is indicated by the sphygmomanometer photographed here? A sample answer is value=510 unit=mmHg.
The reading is value=180 unit=mmHg
